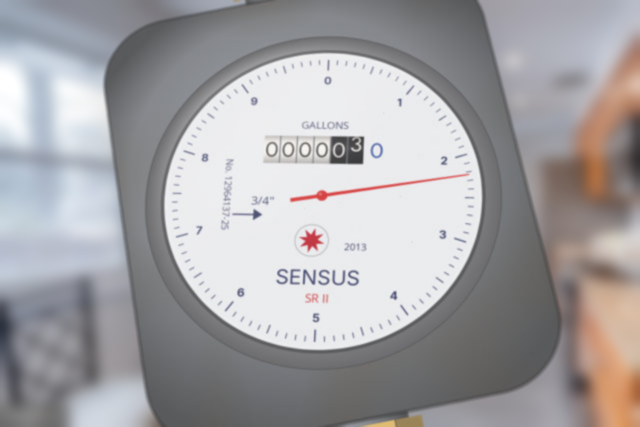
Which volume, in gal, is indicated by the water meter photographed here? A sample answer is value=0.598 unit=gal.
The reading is value=32.2 unit=gal
